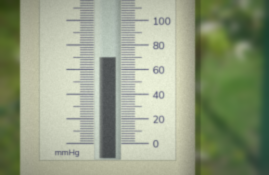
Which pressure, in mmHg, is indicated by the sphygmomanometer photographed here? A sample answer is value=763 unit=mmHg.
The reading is value=70 unit=mmHg
